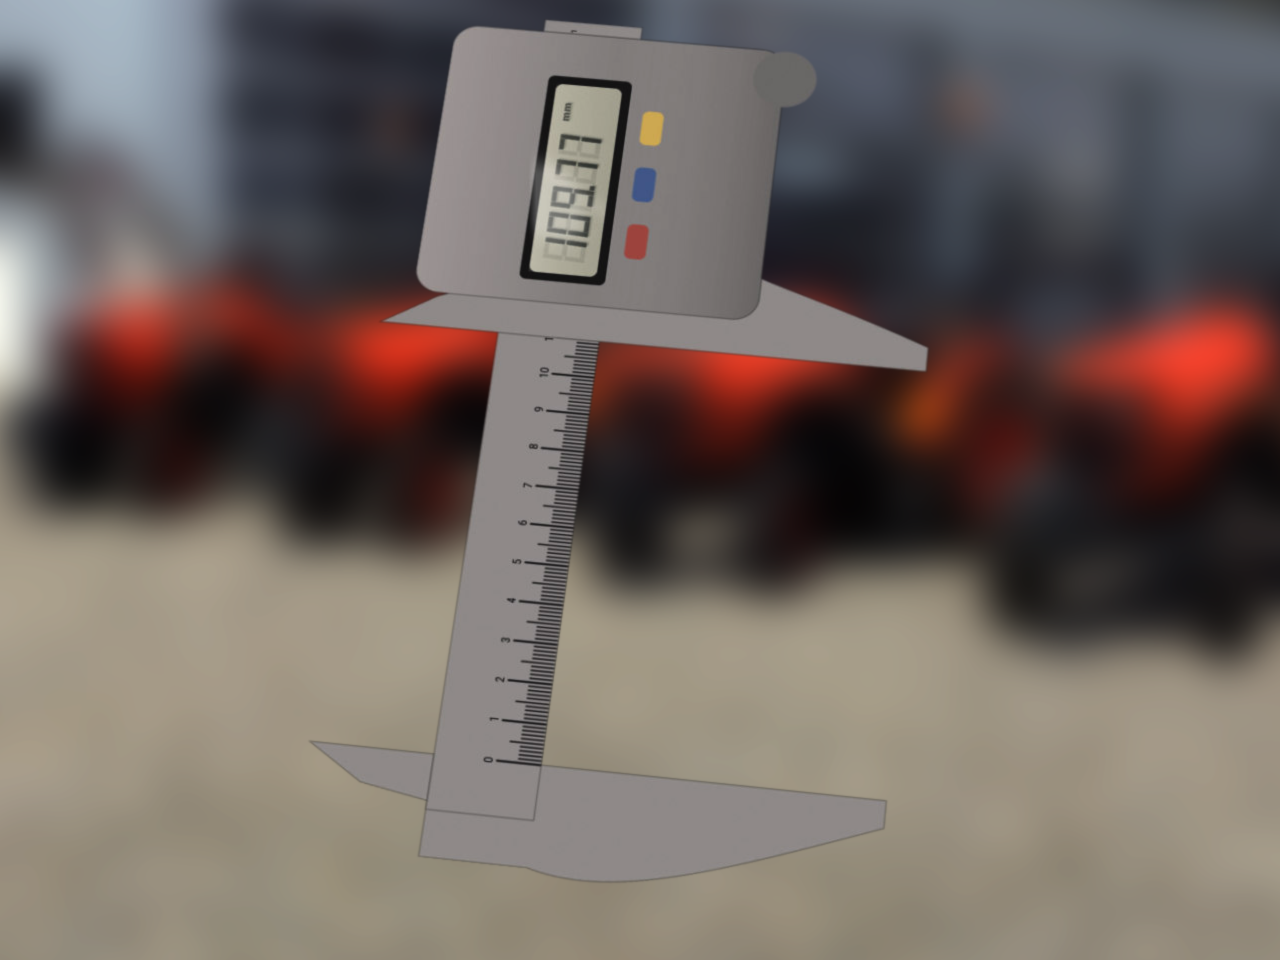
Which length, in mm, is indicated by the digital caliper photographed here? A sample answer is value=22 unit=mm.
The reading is value=109.77 unit=mm
